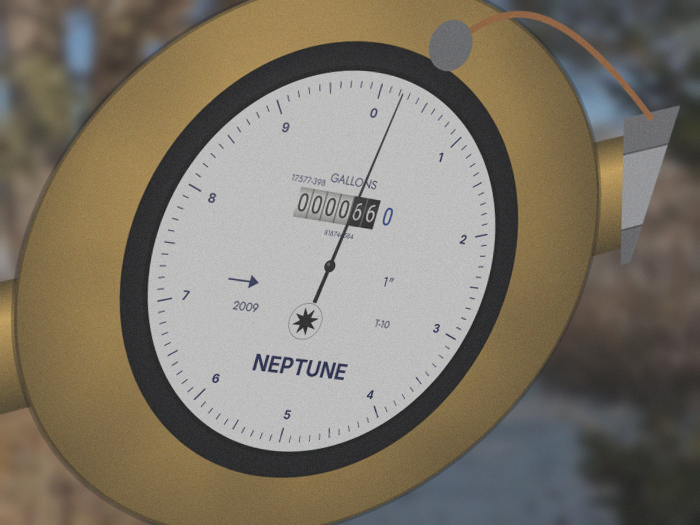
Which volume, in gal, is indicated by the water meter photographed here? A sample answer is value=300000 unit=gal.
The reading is value=660.2 unit=gal
